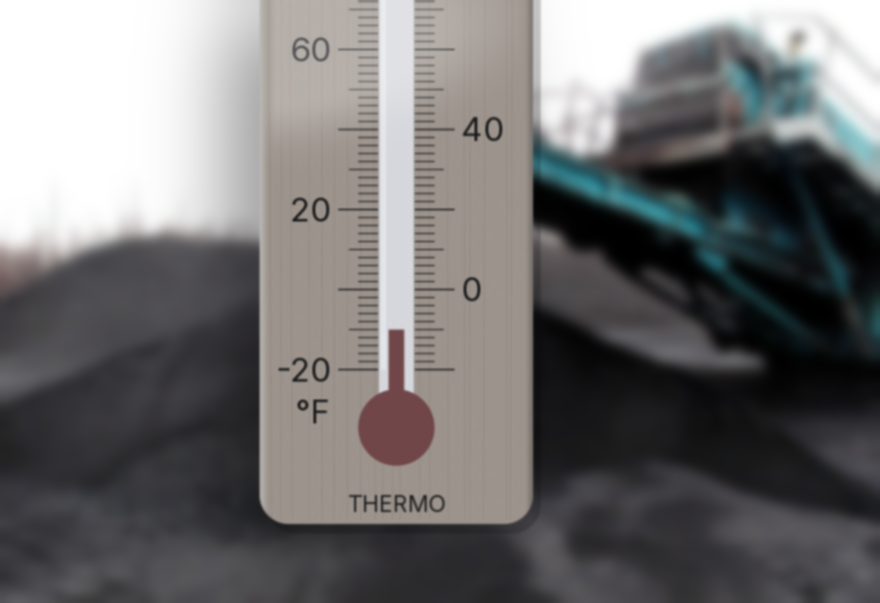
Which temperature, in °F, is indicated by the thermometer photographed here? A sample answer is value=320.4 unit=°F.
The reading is value=-10 unit=°F
